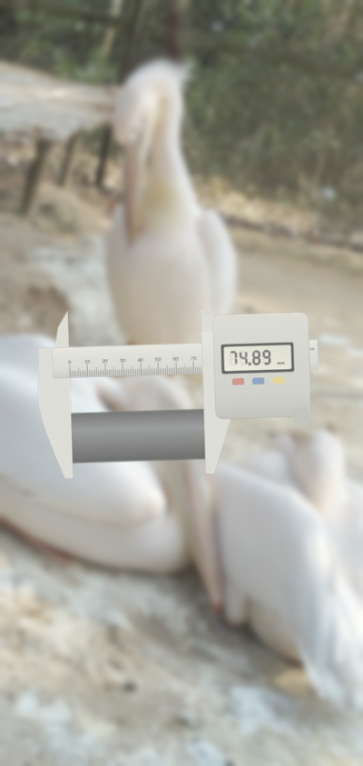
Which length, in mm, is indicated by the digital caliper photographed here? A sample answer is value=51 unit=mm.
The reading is value=74.89 unit=mm
